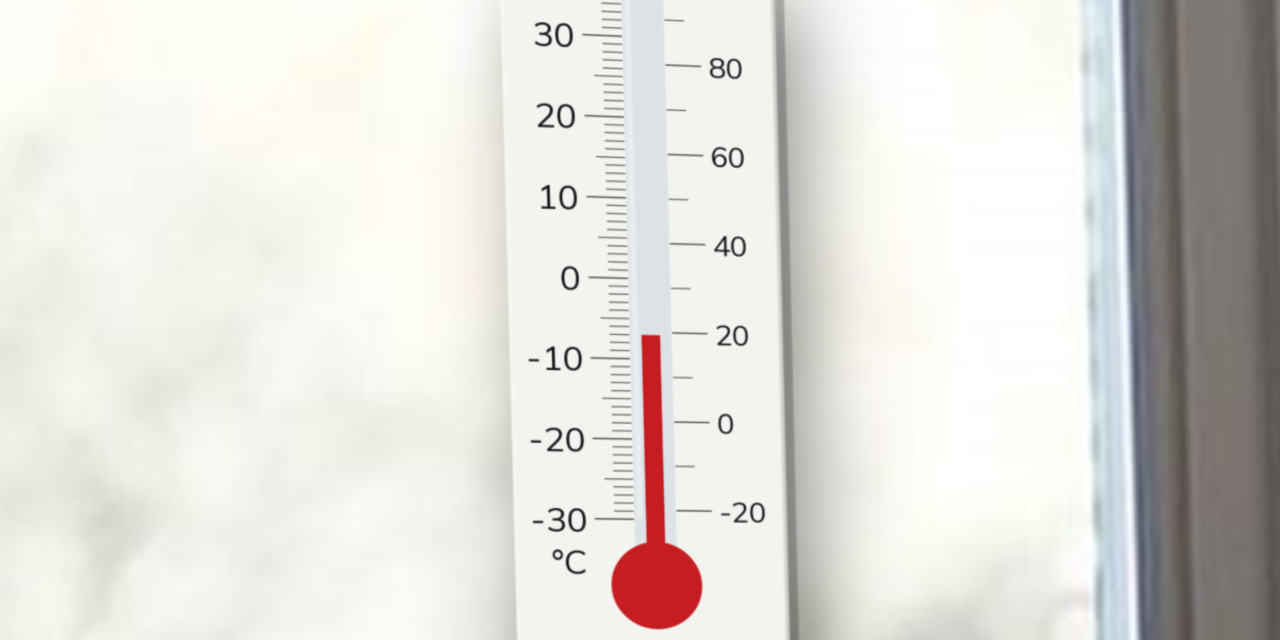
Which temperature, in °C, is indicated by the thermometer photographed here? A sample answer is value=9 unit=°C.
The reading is value=-7 unit=°C
